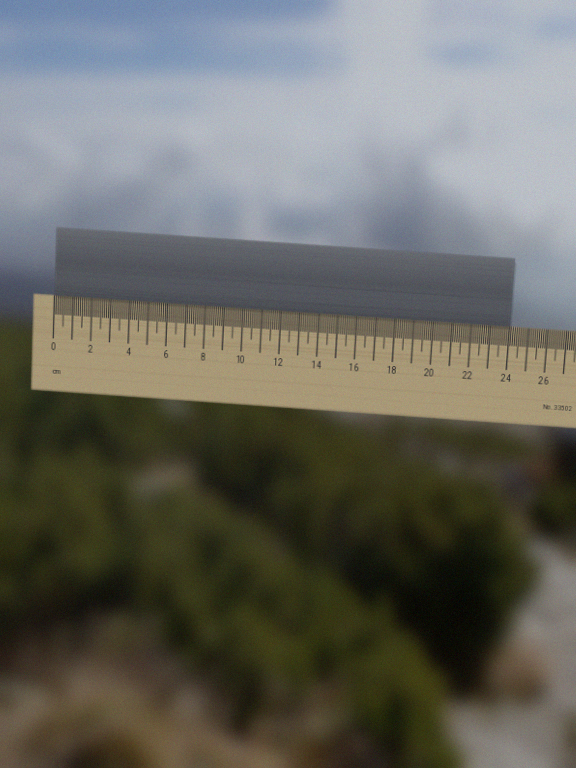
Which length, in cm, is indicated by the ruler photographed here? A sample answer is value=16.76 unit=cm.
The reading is value=24 unit=cm
